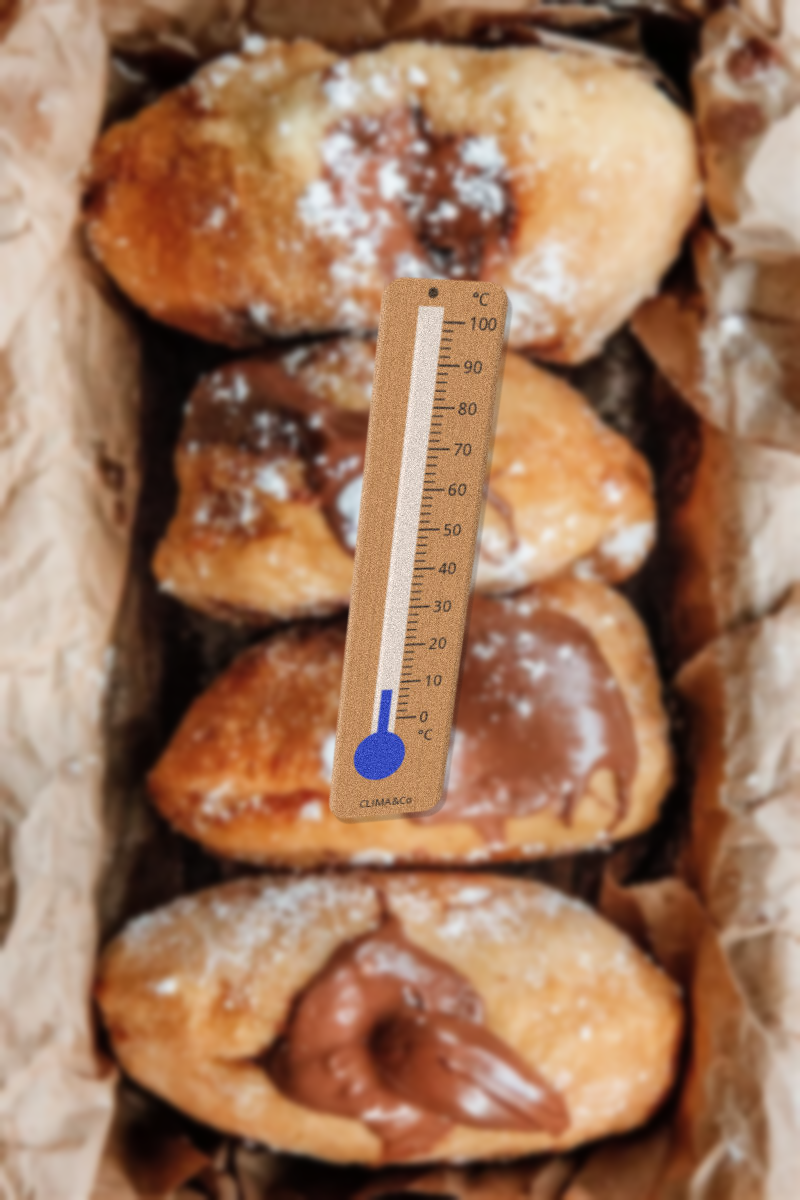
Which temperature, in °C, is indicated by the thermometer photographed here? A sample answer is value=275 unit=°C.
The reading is value=8 unit=°C
